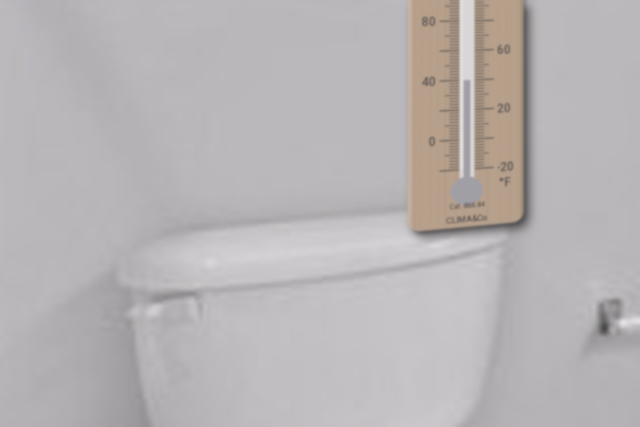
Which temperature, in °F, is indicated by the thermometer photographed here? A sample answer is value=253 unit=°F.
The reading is value=40 unit=°F
